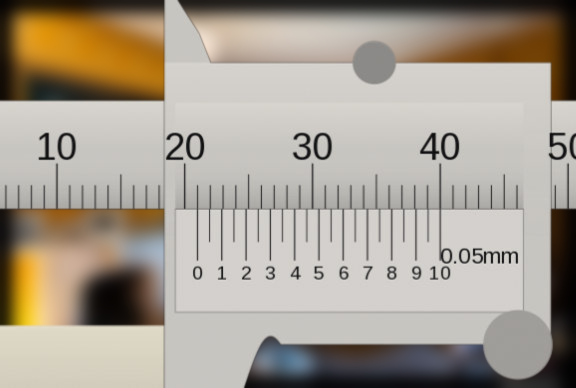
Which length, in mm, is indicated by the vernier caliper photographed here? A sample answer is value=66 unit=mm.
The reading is value=21.0 unit=mm
